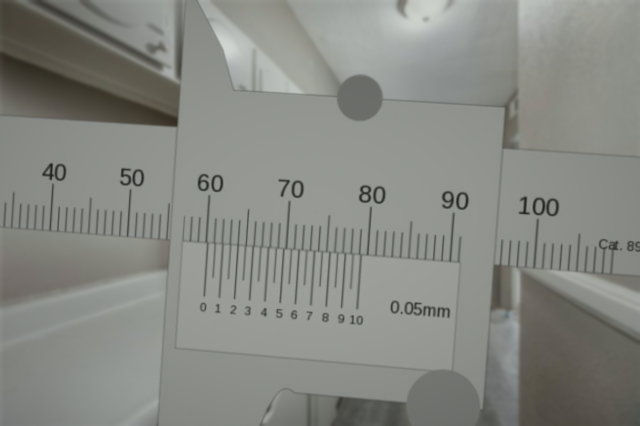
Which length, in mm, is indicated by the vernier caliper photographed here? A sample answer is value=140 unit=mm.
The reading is value=60.2 unit=mm
